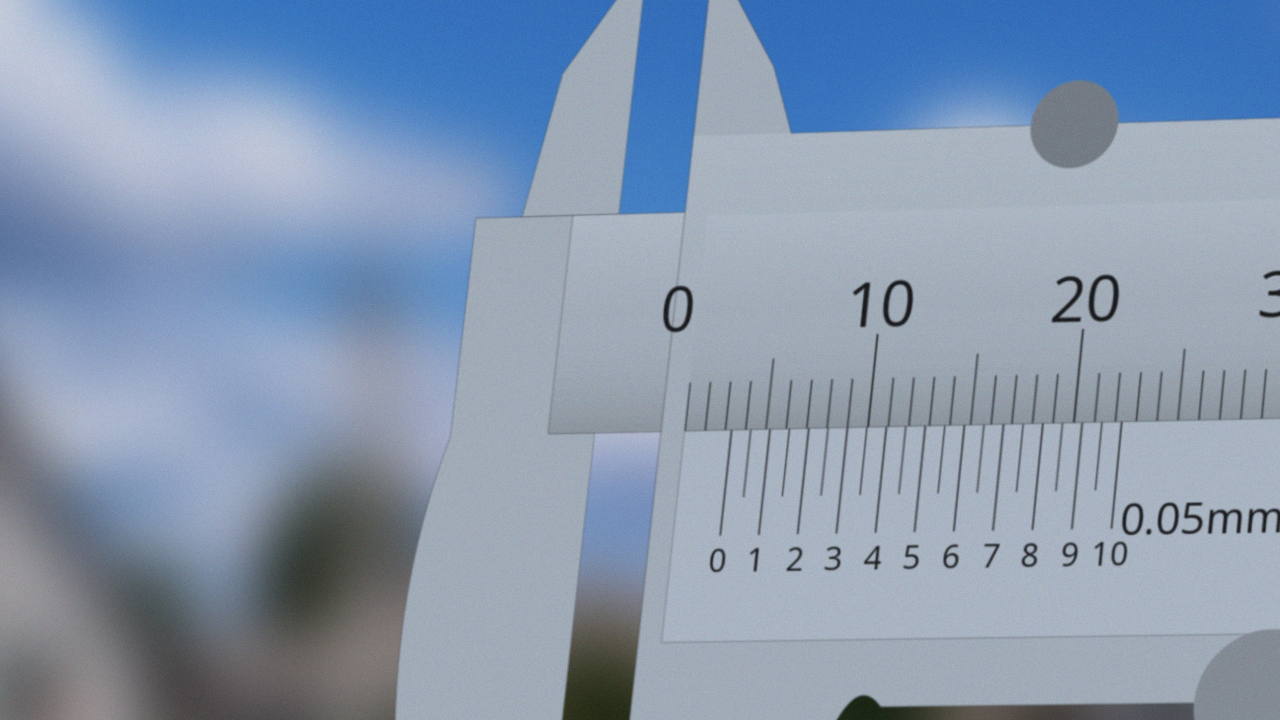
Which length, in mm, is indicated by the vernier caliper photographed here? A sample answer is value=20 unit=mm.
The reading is value=3.3 unit=mm
